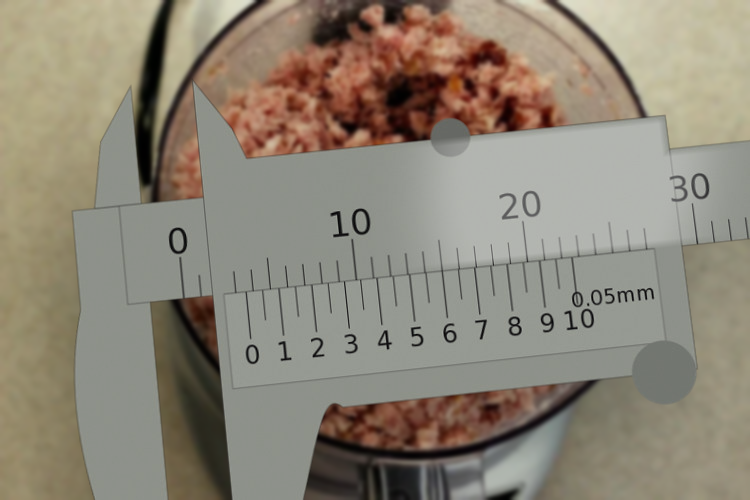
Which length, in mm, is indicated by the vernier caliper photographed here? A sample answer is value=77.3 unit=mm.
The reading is value=3.6 unit=mm
